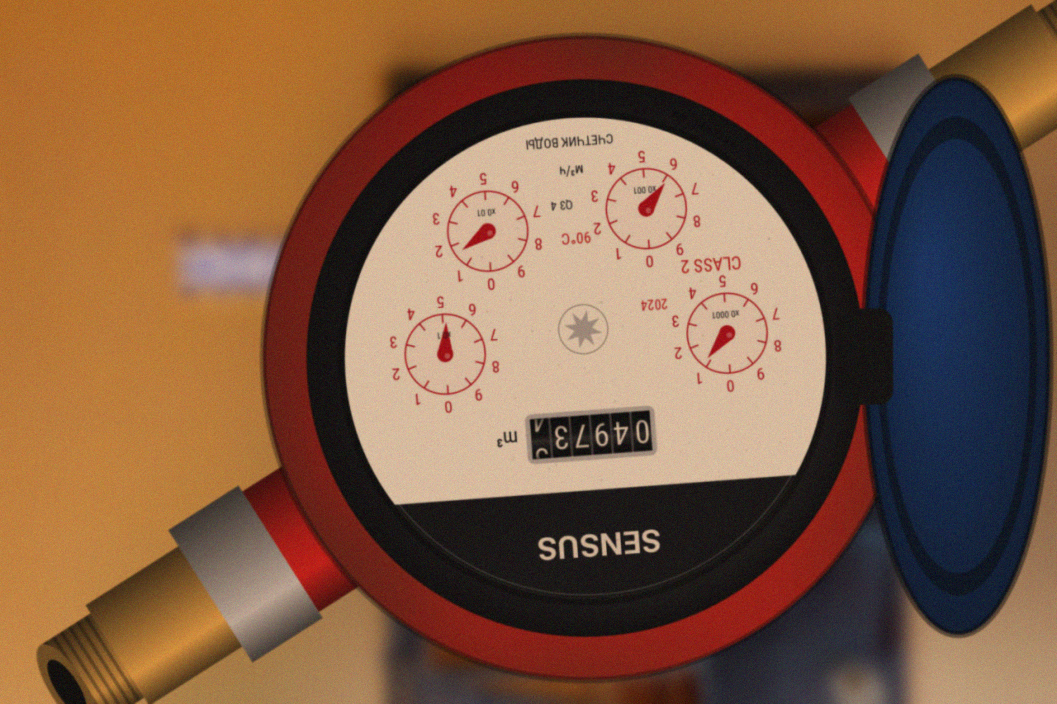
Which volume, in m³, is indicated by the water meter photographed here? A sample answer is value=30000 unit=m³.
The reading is value=49733.5161 unit=m³
